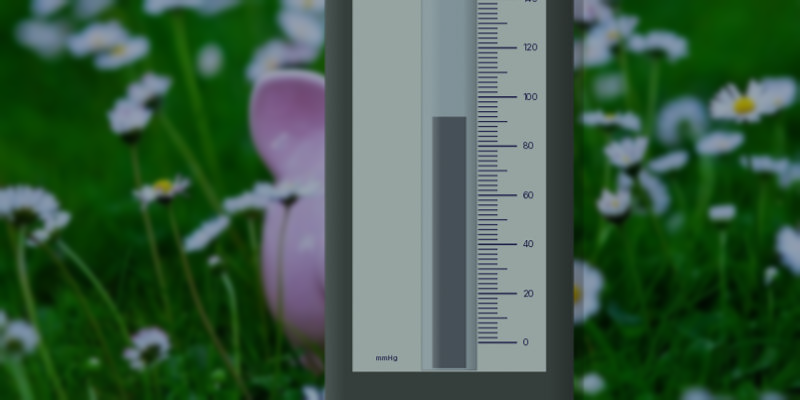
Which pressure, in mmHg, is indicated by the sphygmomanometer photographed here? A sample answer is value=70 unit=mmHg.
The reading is value=92 unit=mmHg
